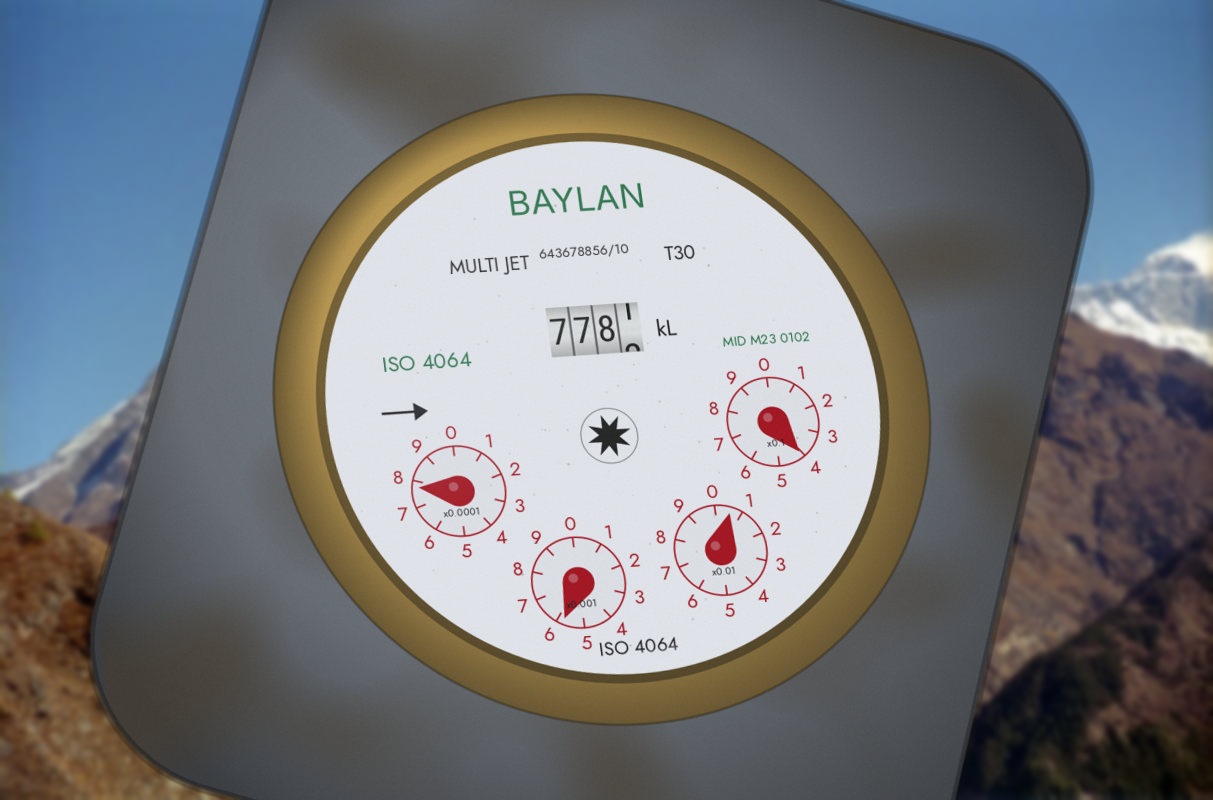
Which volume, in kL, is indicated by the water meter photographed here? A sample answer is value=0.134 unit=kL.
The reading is value=7781.4057 unit=kL
